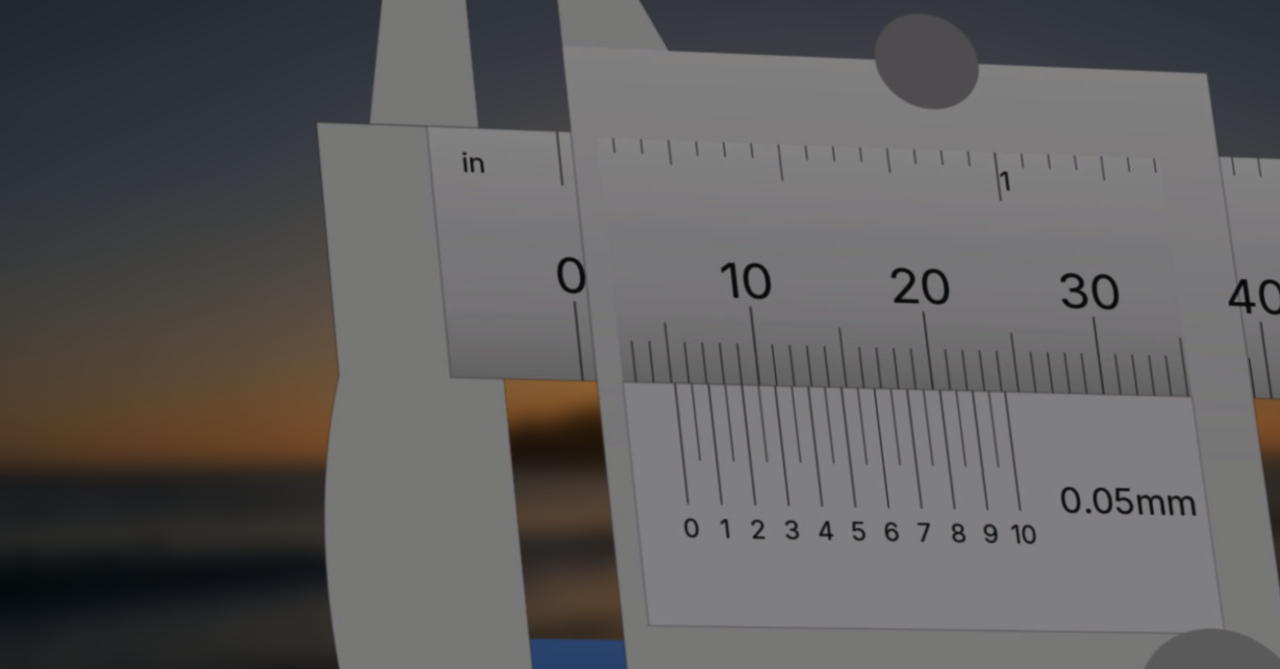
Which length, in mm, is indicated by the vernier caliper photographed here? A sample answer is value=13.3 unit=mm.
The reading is value=5.2 unit=mm
